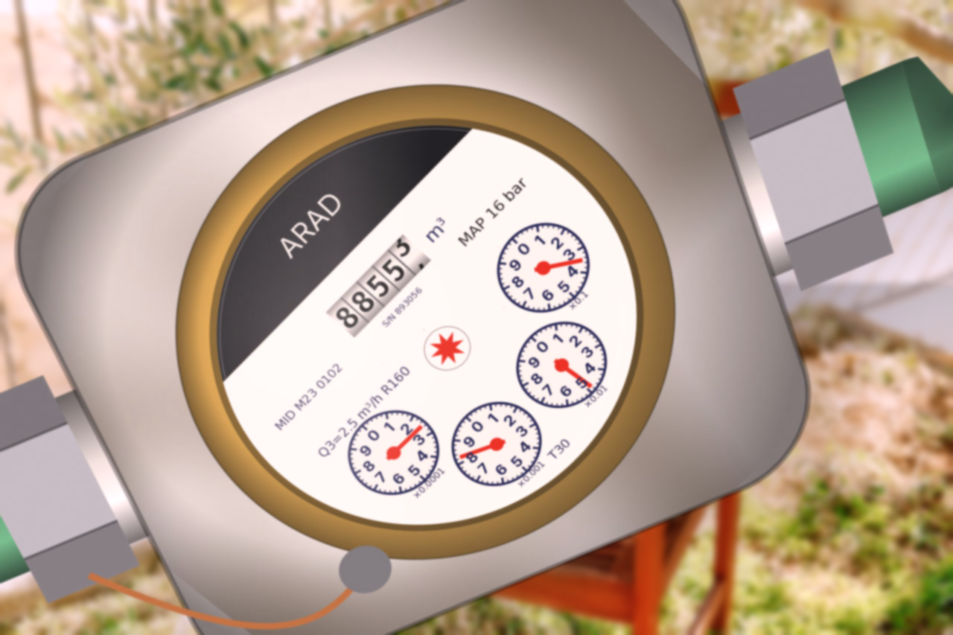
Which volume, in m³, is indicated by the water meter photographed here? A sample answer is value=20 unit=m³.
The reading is value=88553.3482 unit=m³
